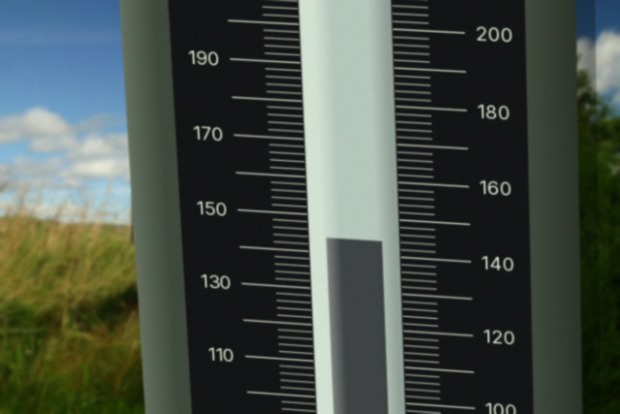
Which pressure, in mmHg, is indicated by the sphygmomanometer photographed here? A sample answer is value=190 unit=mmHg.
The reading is value=144 unit=mmHg
